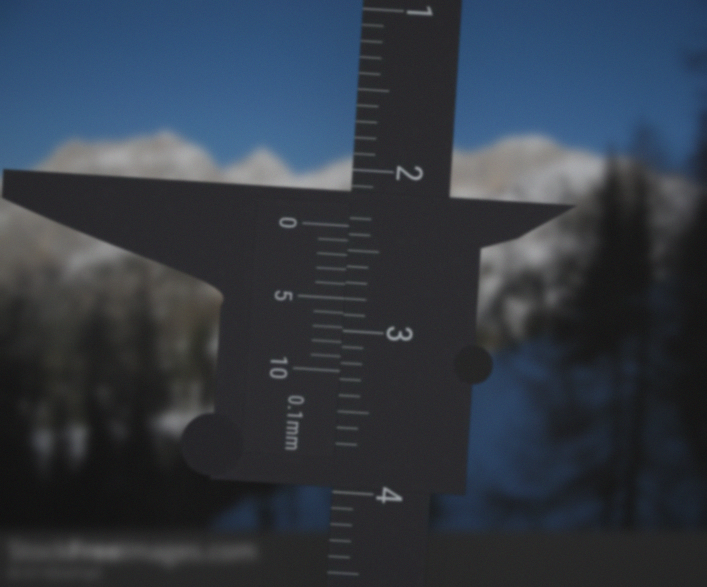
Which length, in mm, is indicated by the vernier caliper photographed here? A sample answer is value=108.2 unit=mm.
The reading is value=23.5 unit=mm
